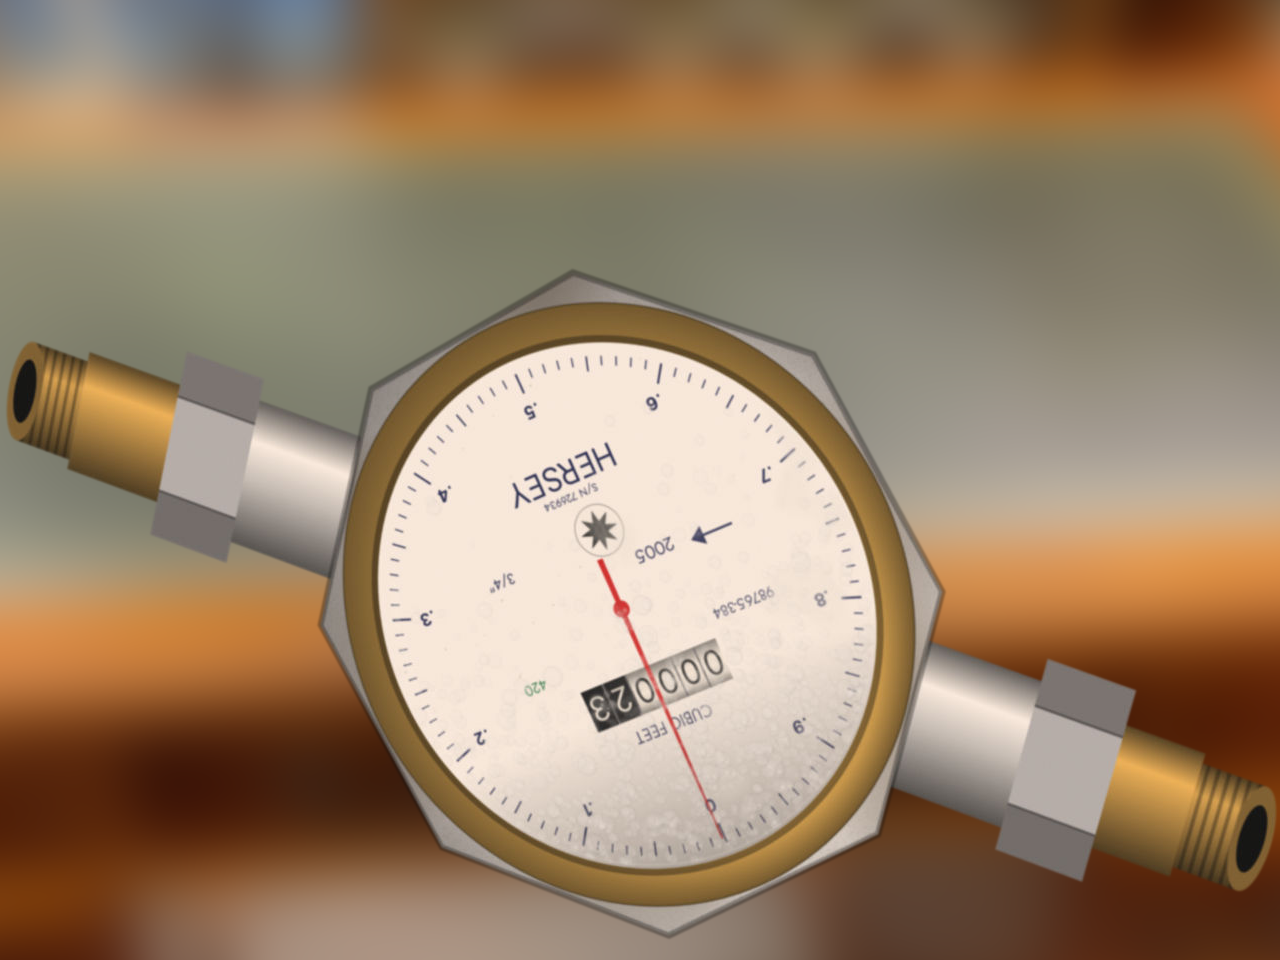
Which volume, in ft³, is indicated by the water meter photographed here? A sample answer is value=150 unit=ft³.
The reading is value=23.00 unit=ft³
